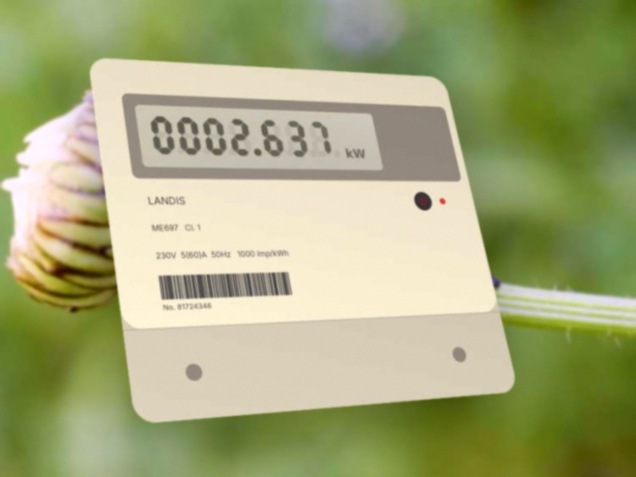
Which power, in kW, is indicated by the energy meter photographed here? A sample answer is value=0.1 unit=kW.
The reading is value=2.637 unit=kW
